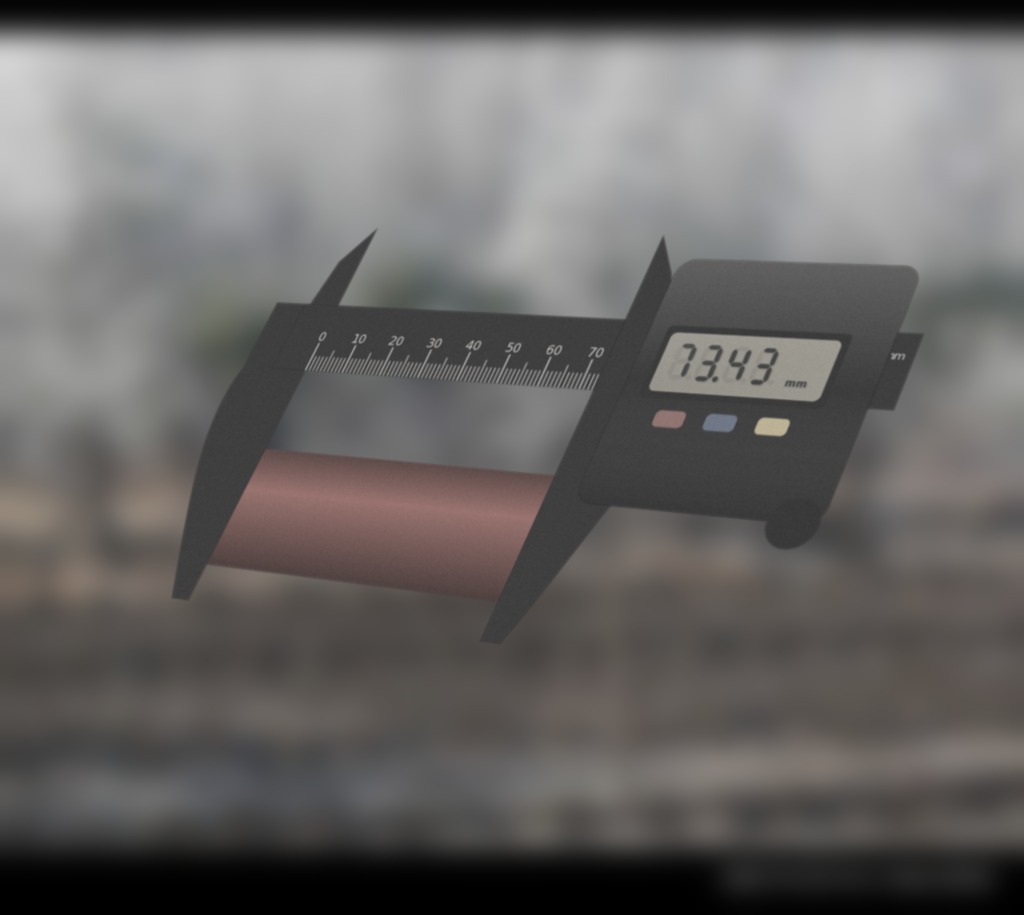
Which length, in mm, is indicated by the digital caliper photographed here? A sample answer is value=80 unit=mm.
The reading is value=73.43 unit=mm
